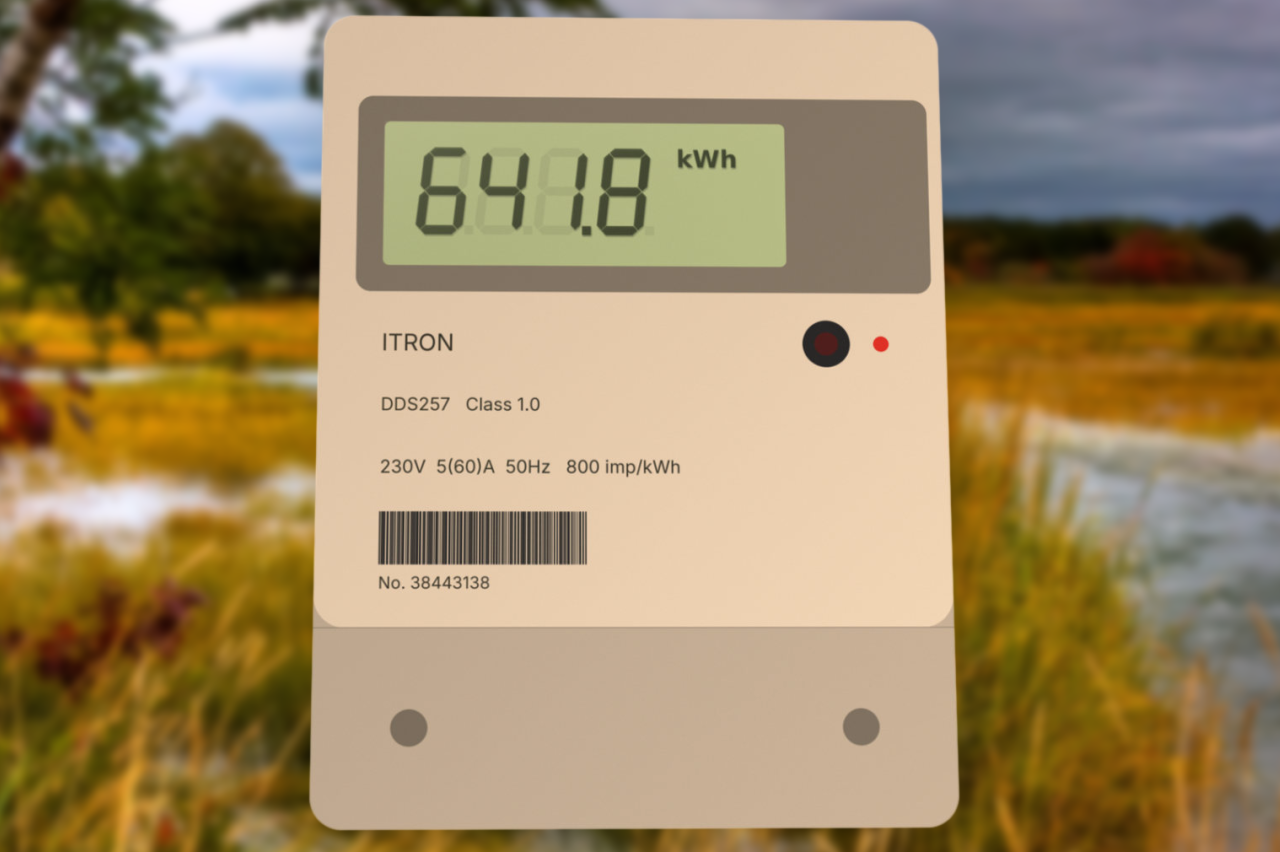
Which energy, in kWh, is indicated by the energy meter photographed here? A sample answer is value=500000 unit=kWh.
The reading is value=641.8 unit=kWh
